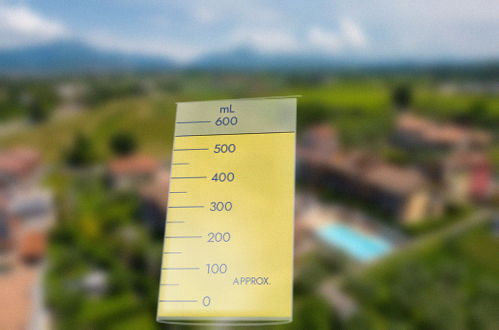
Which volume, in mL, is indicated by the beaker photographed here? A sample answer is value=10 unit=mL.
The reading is value=550 unit=mL
